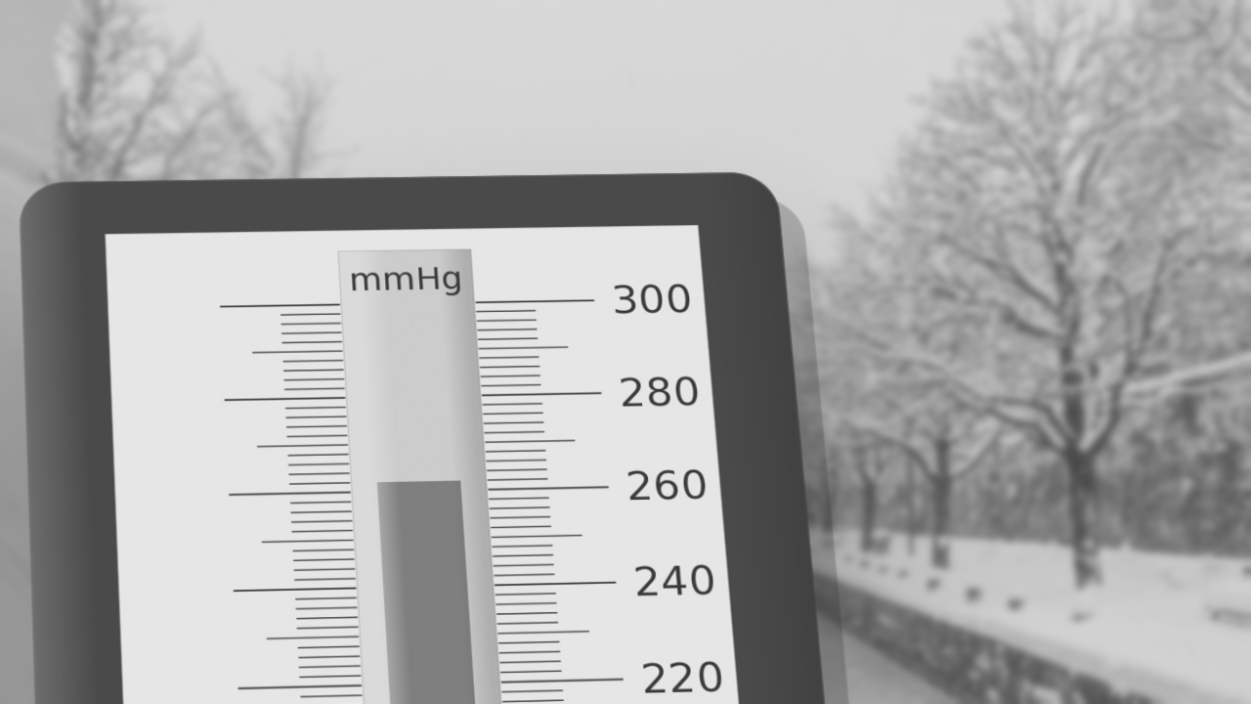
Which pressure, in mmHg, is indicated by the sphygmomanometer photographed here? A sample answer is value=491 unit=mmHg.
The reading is value=262 unit=mmHg
